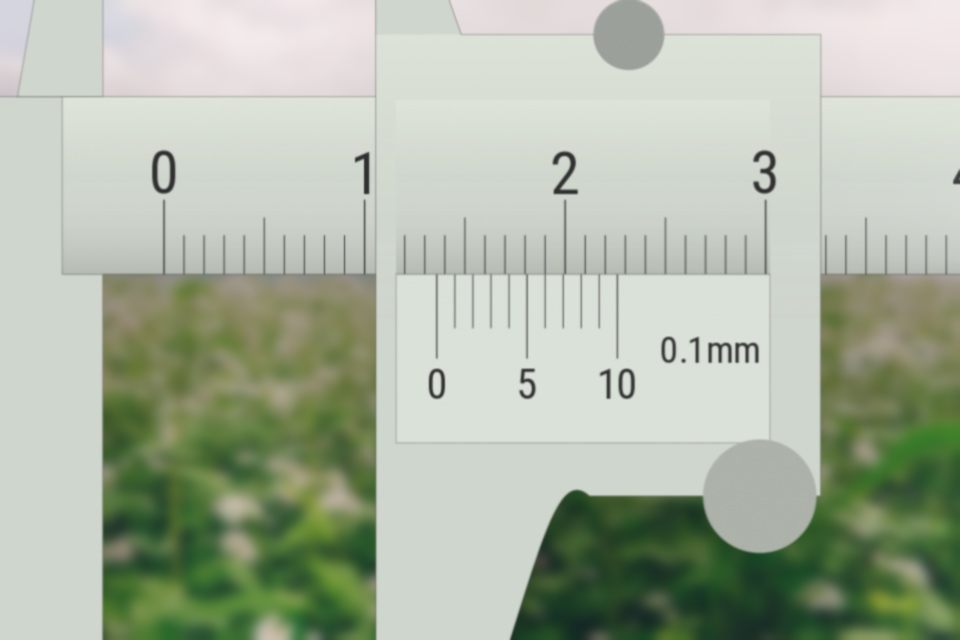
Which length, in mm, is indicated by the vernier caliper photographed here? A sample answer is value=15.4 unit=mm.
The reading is value=13.6 unit=mm
